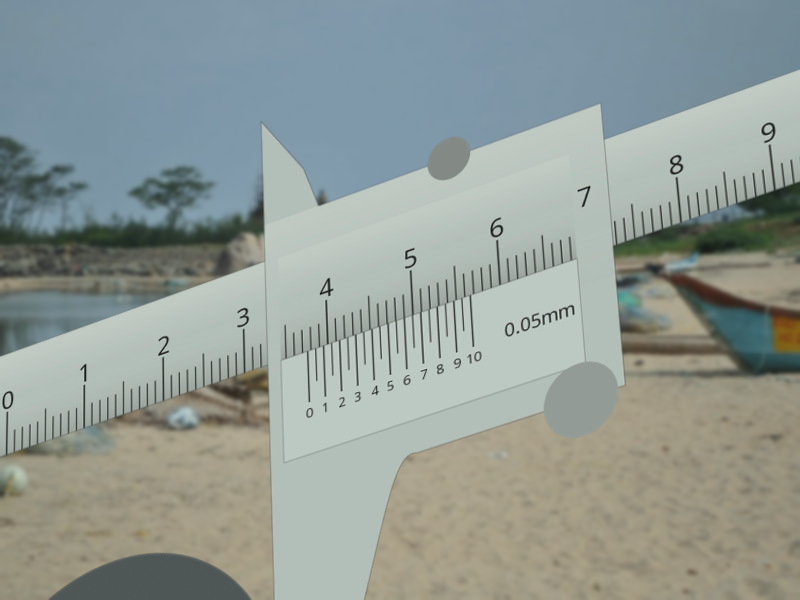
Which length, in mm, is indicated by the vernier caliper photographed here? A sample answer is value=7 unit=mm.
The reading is value=37.6 unit=mm
